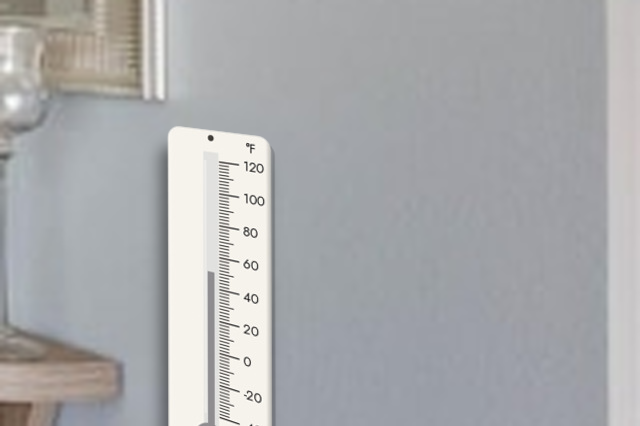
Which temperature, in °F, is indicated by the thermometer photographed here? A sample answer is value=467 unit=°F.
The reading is value=50 unit=°F
